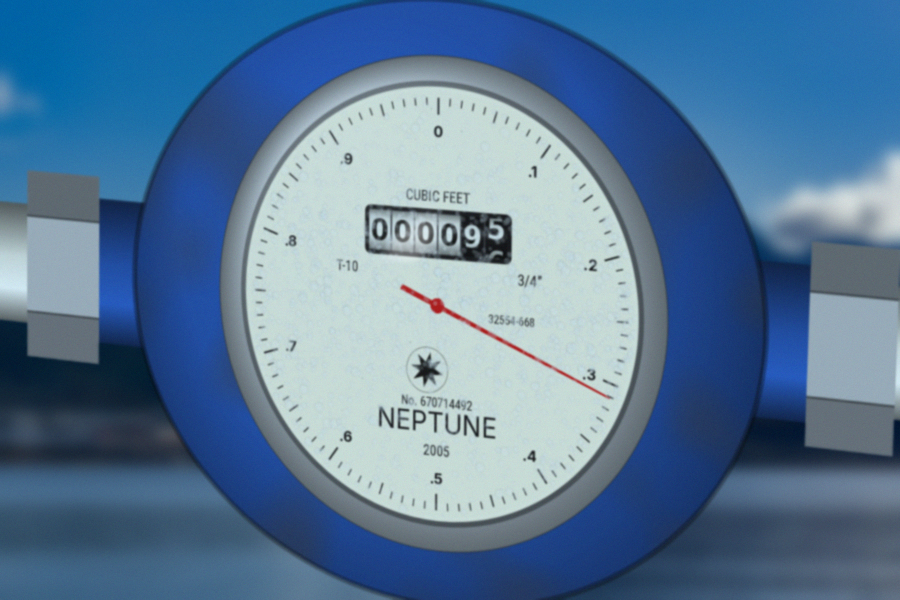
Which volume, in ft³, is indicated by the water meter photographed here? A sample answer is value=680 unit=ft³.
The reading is value=95.31 unit=ft³
